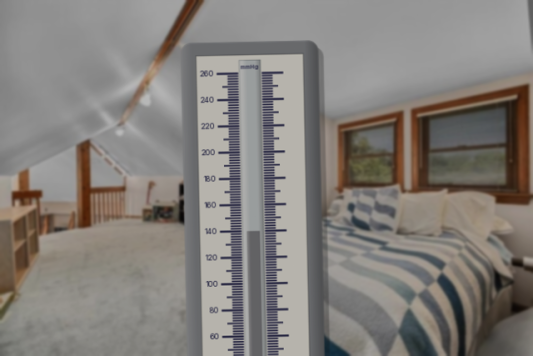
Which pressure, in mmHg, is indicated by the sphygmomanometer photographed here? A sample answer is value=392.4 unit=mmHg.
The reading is value=140 unit=mmHg
